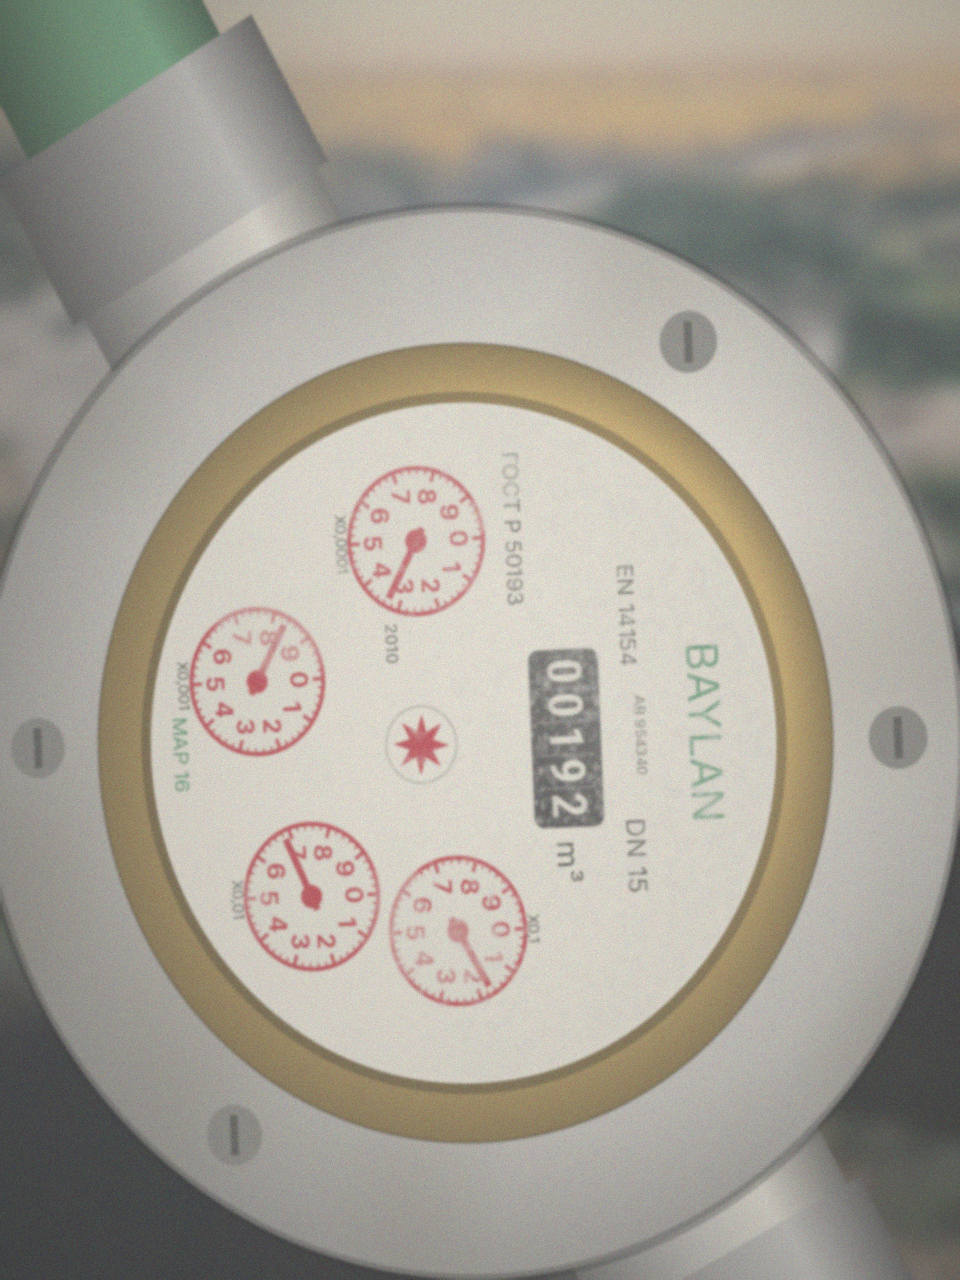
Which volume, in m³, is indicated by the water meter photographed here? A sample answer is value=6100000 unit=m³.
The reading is value=192.1683 unit=m³
